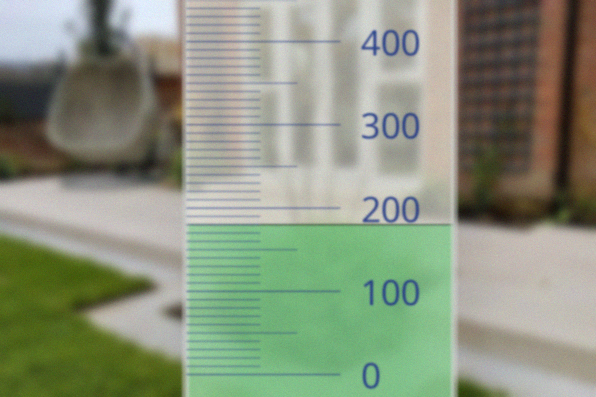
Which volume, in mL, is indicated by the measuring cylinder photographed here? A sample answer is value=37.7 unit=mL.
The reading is value=180 unit=mL
